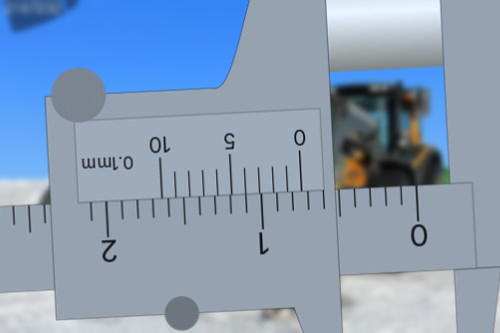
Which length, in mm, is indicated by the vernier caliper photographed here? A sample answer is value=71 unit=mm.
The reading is value=7.4 unit=mm
